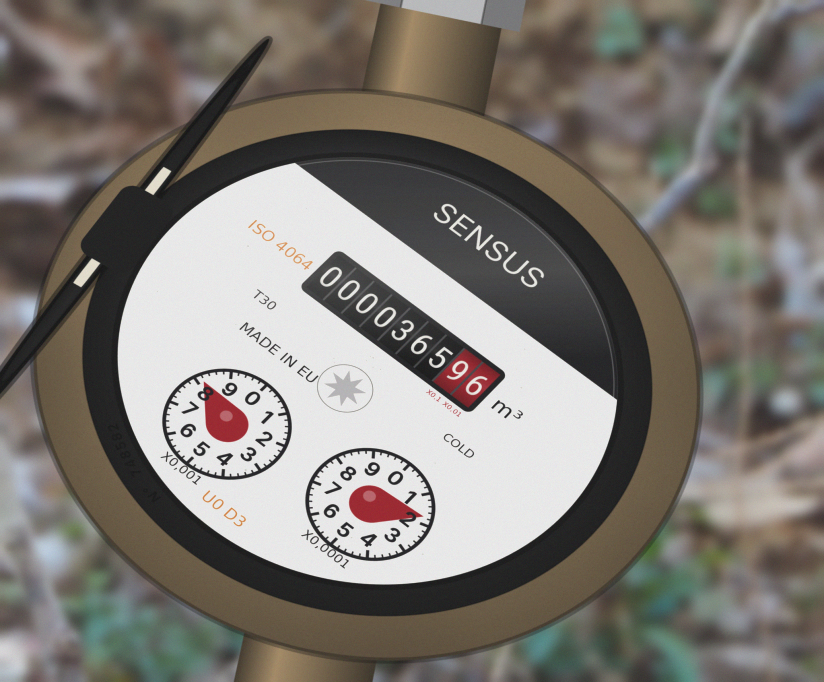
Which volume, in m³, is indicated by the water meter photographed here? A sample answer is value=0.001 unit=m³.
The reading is value=365.9681 unit=m³
